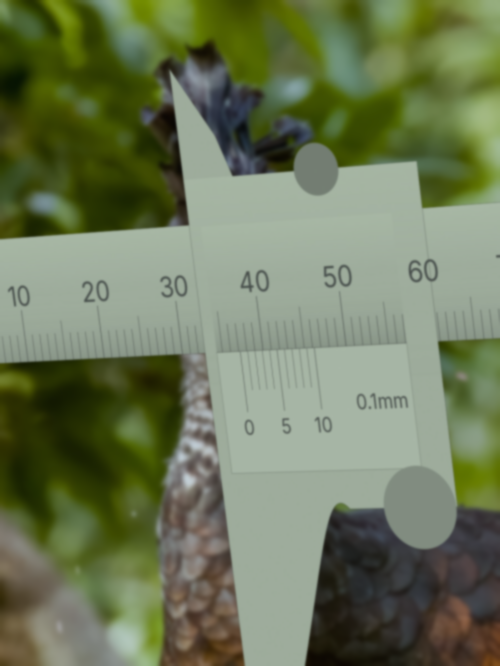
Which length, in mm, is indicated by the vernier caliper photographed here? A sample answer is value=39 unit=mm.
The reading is value=37.2 unit=mm
